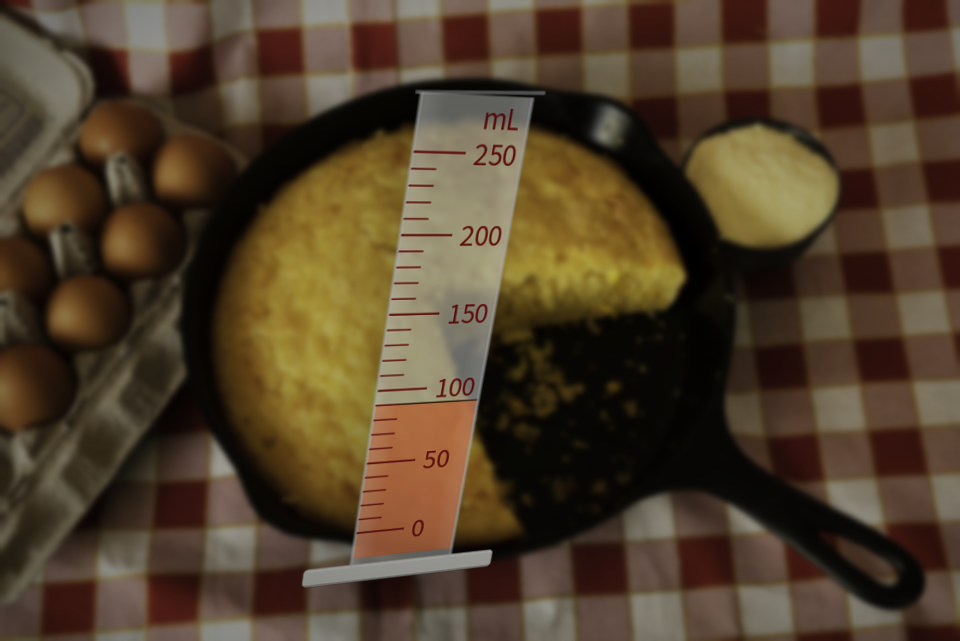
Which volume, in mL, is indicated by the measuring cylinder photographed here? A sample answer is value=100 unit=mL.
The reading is value=90 unit=mL
